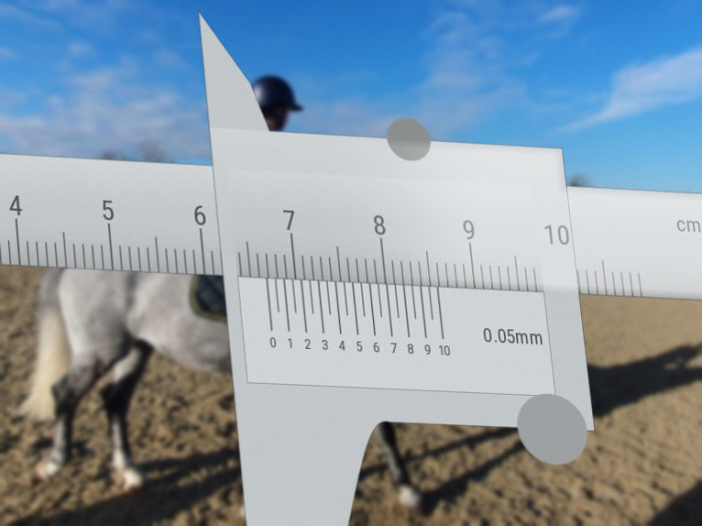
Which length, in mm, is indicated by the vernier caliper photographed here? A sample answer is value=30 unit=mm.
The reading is value=66.8 unit=mm
